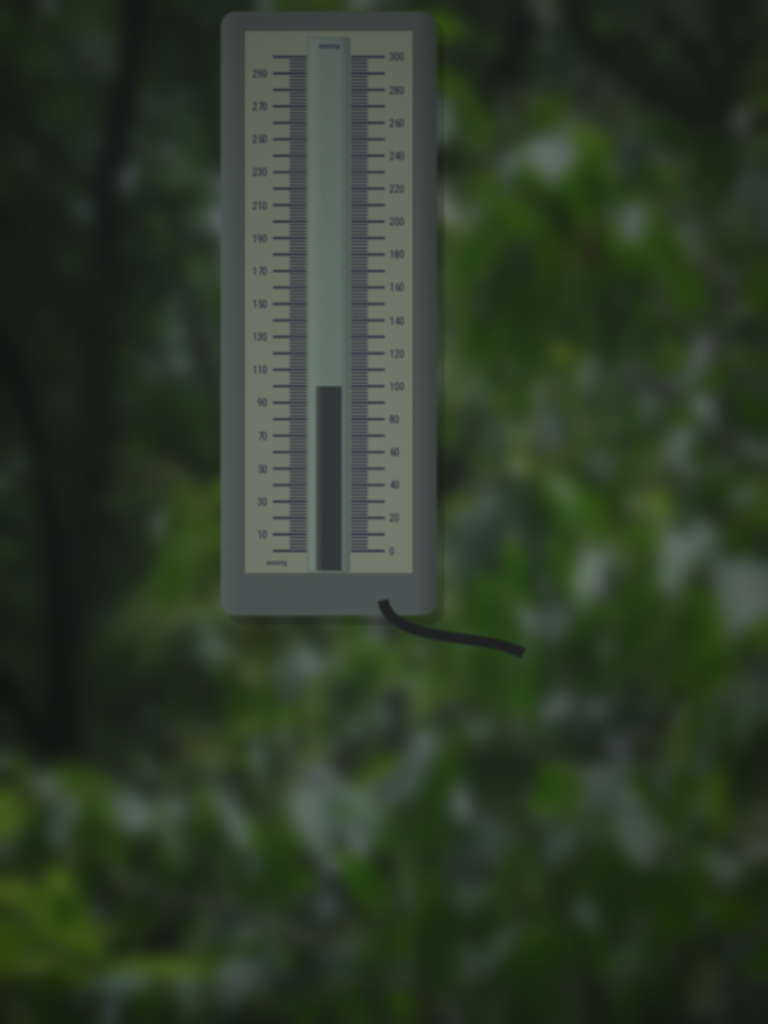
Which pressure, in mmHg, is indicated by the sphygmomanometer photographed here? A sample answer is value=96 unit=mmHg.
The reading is value=100 unit=mmHg
